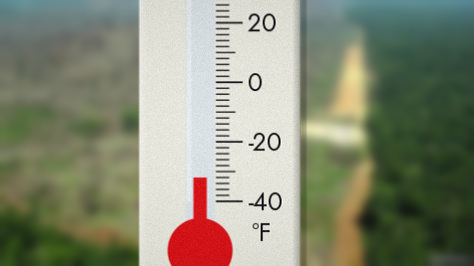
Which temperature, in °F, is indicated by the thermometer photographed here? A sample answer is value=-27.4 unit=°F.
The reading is value=-32 unit=°F
